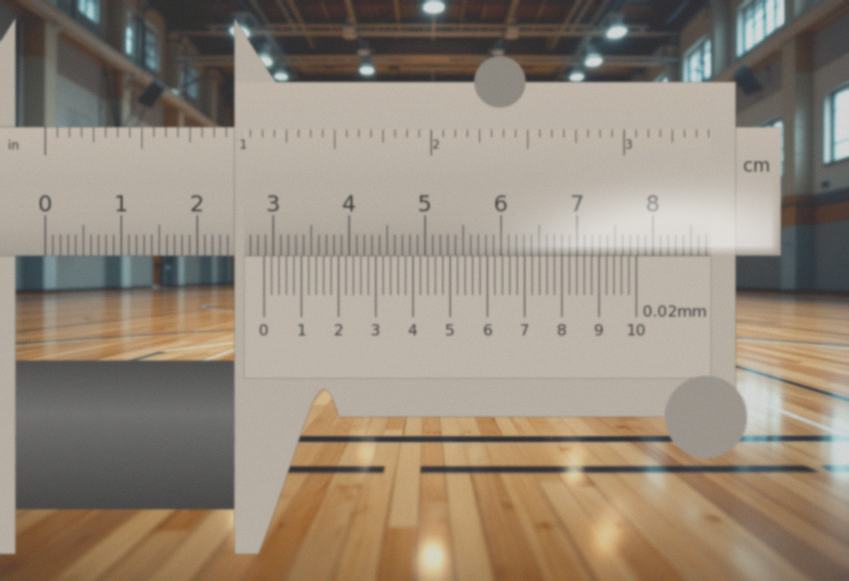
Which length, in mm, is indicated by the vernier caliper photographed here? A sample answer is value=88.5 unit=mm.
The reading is value=28.8 unit=mm
